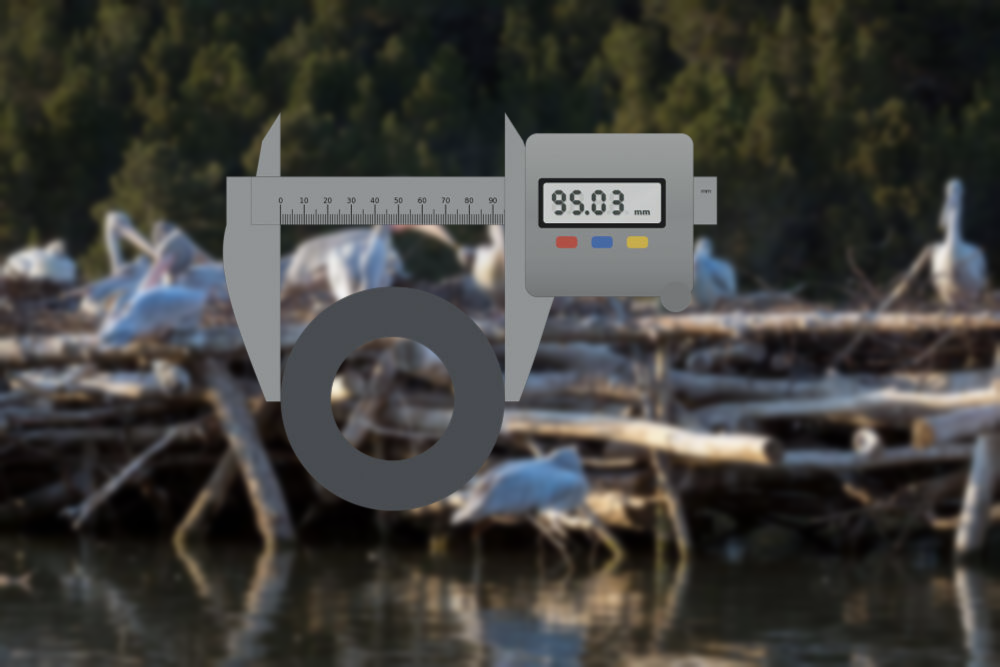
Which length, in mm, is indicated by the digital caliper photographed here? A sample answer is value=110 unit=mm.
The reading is value=95.03 unit=mm
